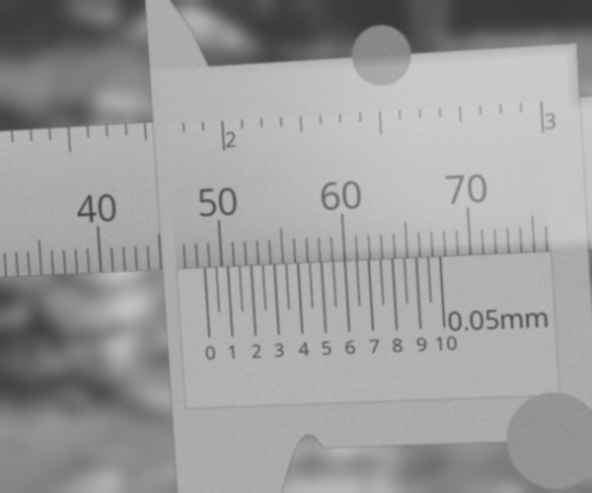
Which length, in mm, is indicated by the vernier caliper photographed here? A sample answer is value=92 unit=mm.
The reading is value=48.6 unit=mm
